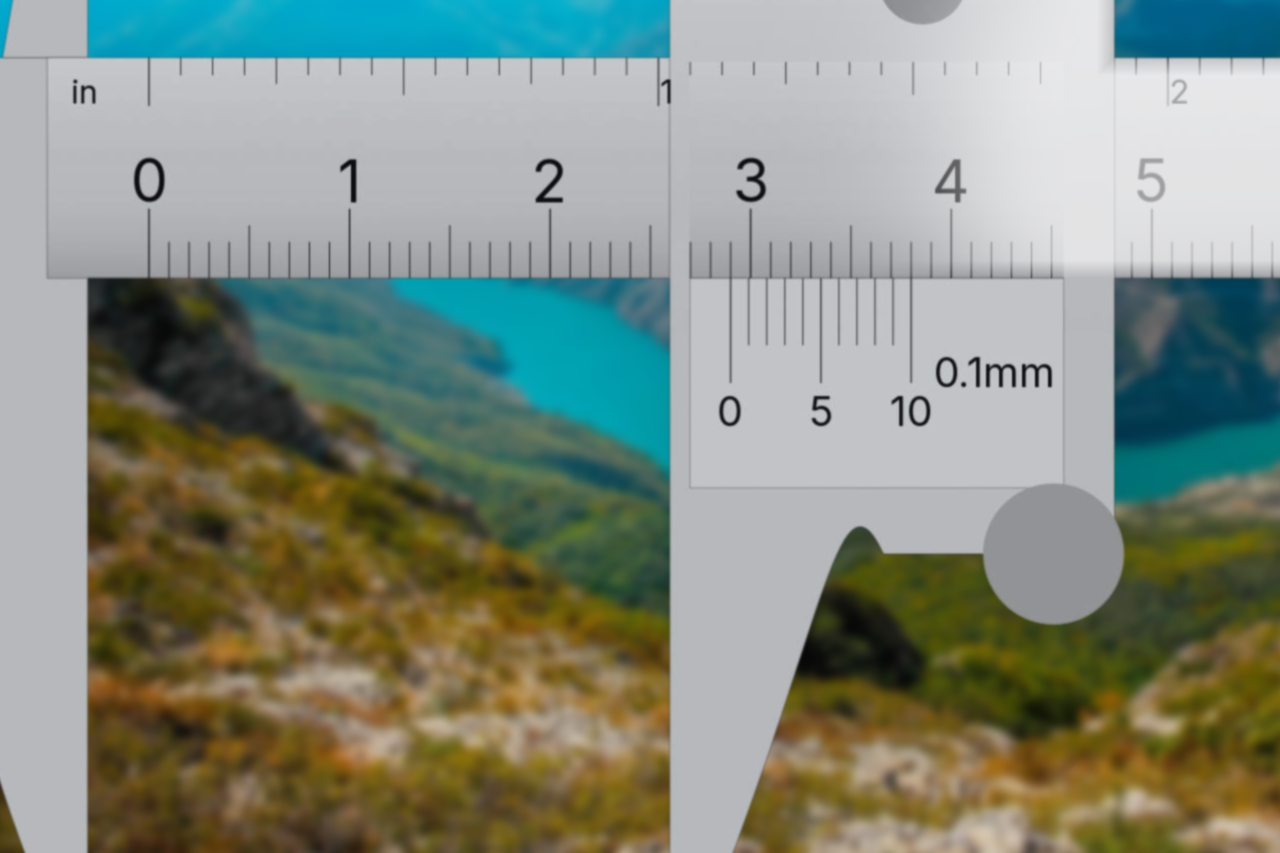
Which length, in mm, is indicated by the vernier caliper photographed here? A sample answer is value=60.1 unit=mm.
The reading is value=29.0 unit=mm
